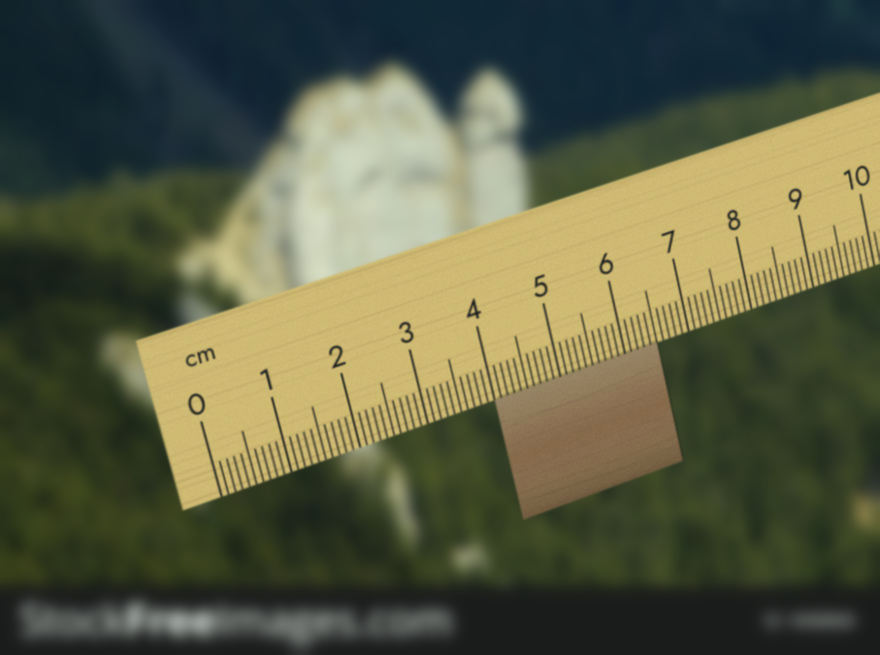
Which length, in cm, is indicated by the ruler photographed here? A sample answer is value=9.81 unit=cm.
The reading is value=2.5 unit=cm
